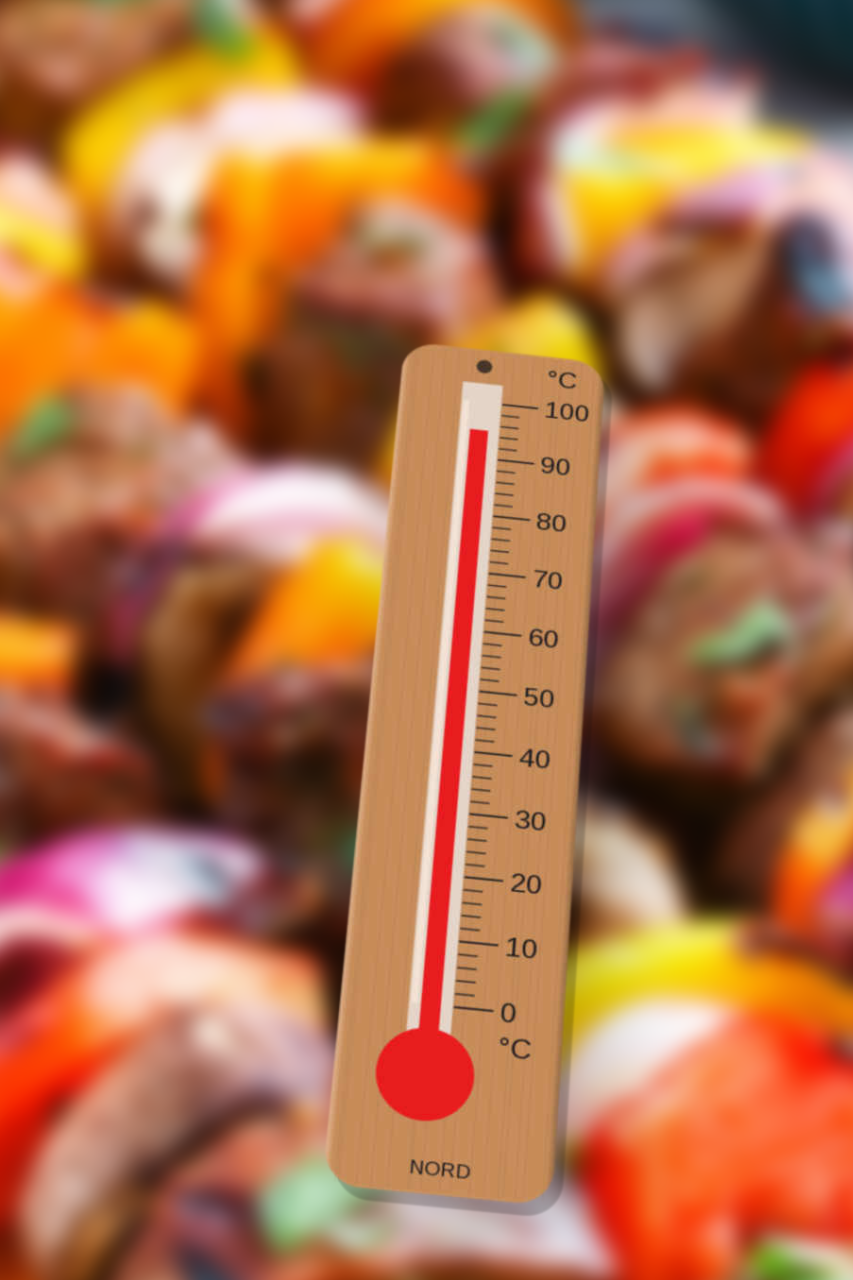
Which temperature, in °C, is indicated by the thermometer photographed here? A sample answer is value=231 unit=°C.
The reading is value=95 unit=°C
